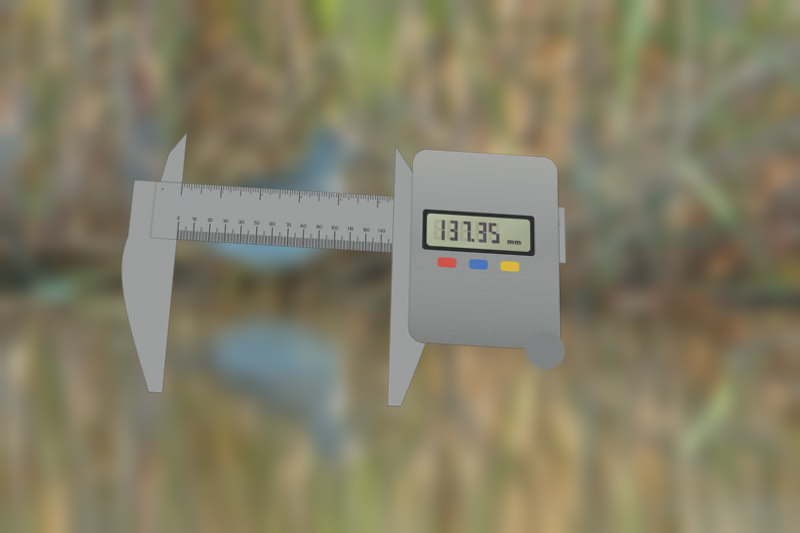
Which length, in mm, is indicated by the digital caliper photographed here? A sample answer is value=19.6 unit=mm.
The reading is value=137.35 unit=mm
